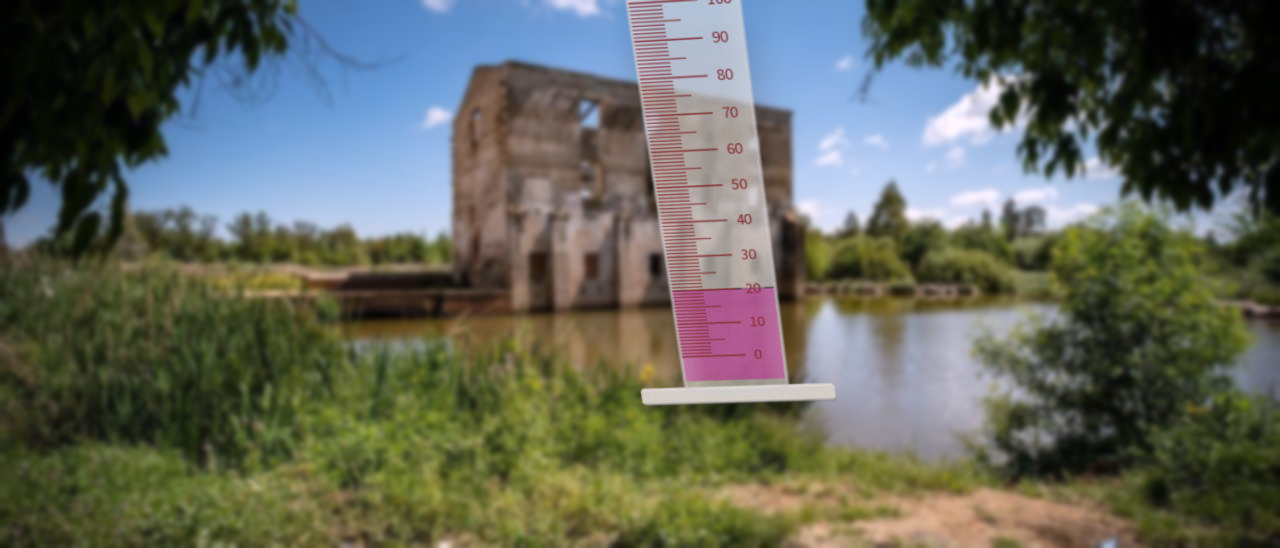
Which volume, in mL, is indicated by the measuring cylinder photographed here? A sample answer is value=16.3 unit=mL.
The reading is value=20 unit=mL
